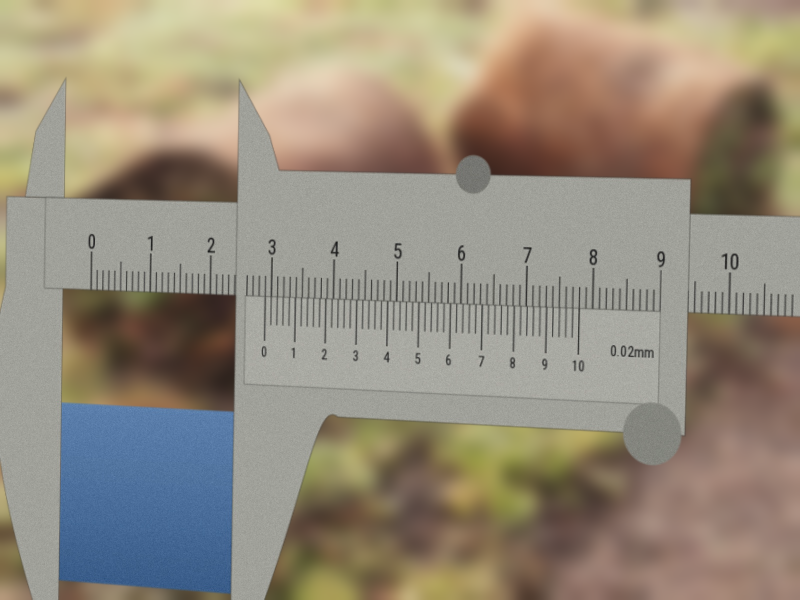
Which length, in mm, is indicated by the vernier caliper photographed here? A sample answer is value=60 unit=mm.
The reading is value=29.0 unit=mm
